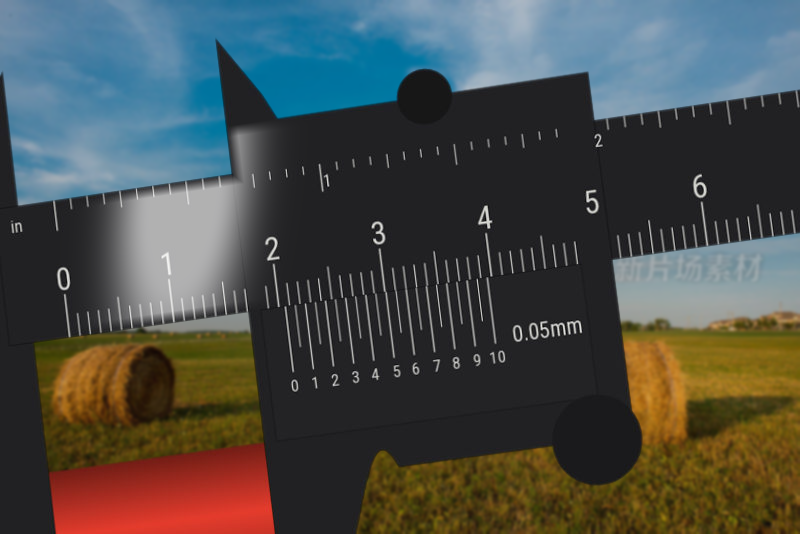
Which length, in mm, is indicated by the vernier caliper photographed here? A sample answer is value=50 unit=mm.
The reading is value=20.6 unit=mm
